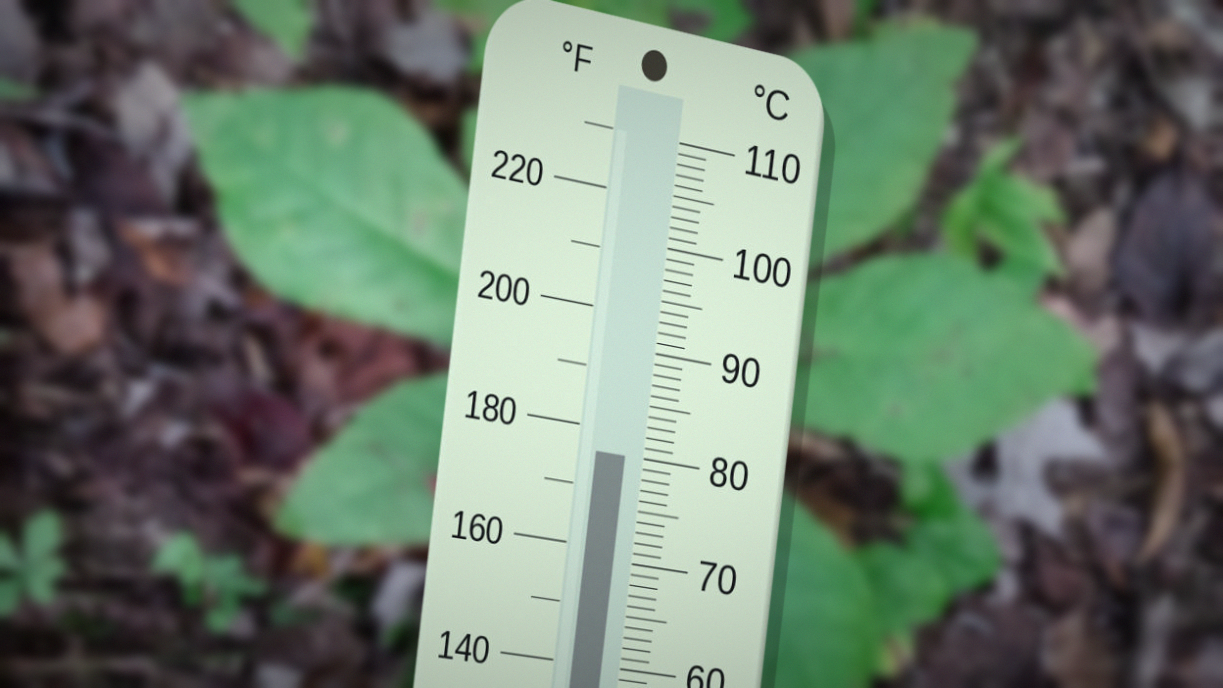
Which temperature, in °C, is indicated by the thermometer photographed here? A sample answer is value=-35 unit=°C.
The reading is value=80 unit=°C
